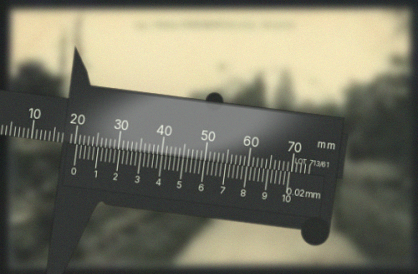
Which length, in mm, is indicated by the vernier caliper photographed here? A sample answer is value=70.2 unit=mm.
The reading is value=20.5 unit=mm
